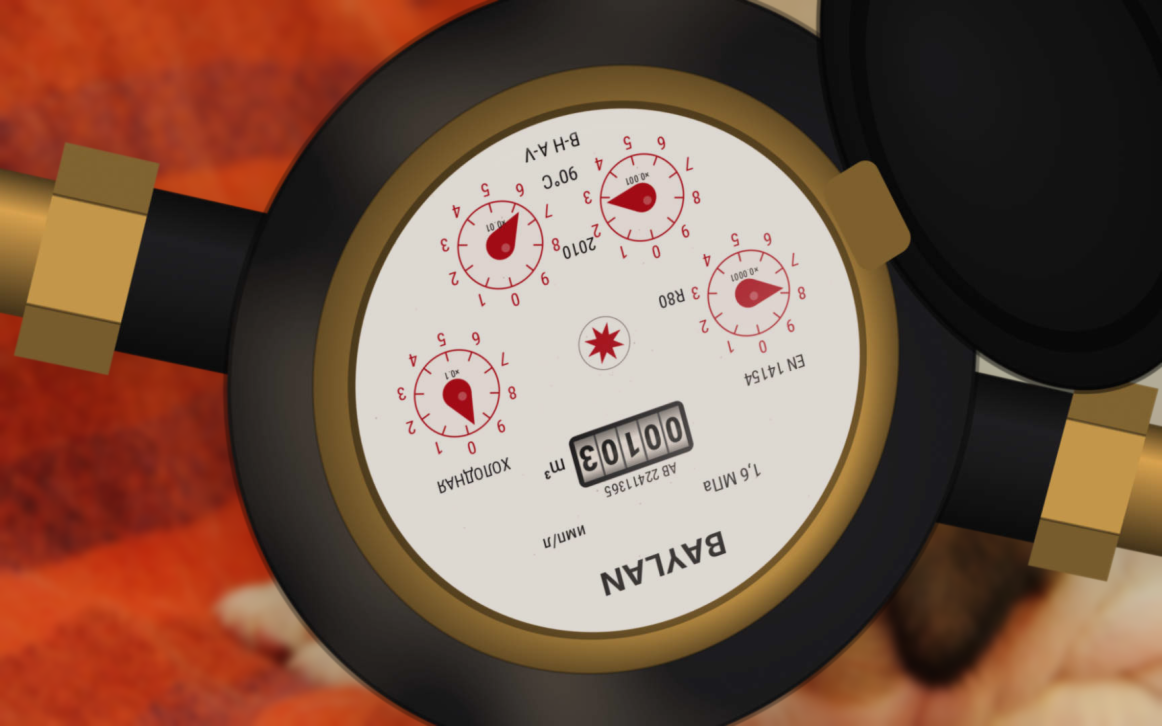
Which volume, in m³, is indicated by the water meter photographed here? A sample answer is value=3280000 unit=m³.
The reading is value=102.9627 unit=m³
